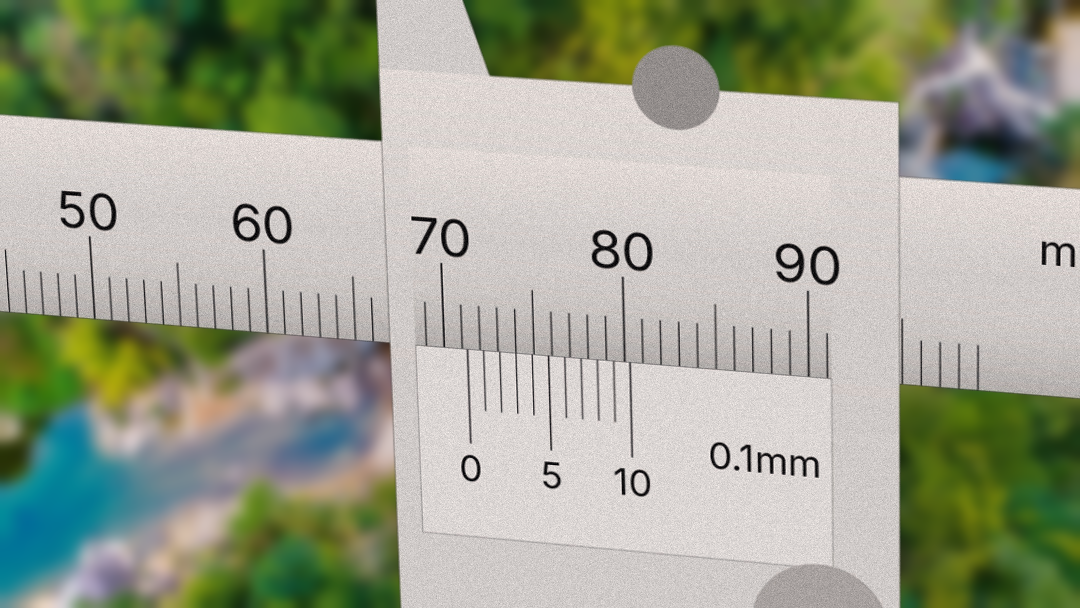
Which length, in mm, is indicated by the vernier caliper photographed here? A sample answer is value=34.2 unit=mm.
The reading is value=71.3 unit=mm
